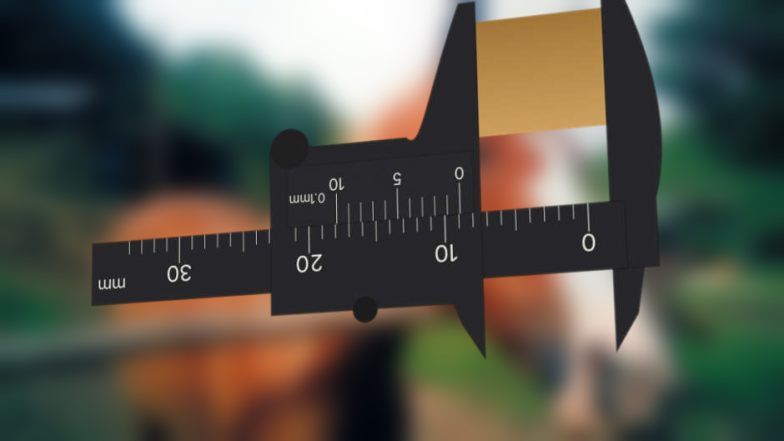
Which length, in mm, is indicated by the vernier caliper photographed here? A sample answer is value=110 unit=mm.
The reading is value=8.9 unit=mm
